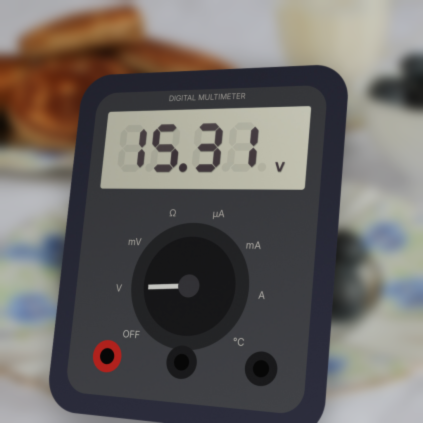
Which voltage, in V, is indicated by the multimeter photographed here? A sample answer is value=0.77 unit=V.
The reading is value=15.31 unit=V
